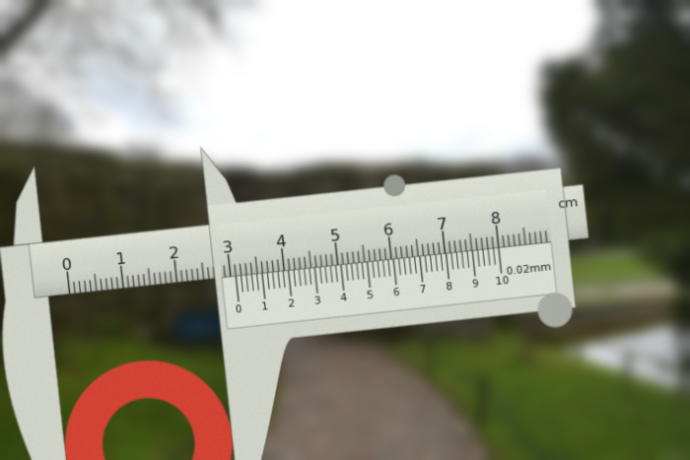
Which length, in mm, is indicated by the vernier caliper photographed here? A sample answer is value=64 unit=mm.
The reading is value=31.0 unit=mm
